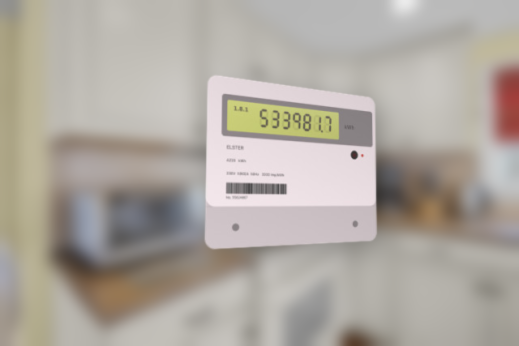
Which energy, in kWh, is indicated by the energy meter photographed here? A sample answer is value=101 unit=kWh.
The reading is value=533981.7 unit=kWh
